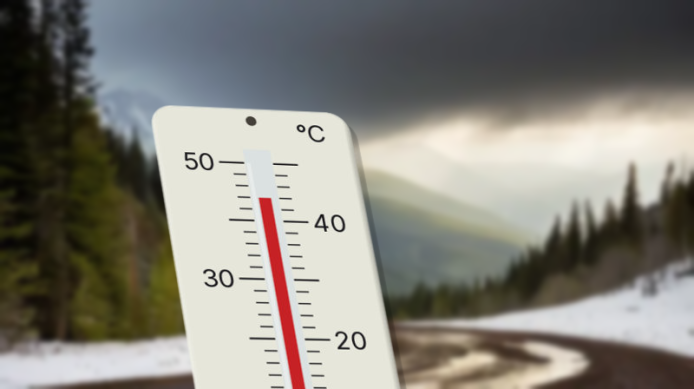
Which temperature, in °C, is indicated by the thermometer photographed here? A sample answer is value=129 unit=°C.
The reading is value=44 unit=°C
